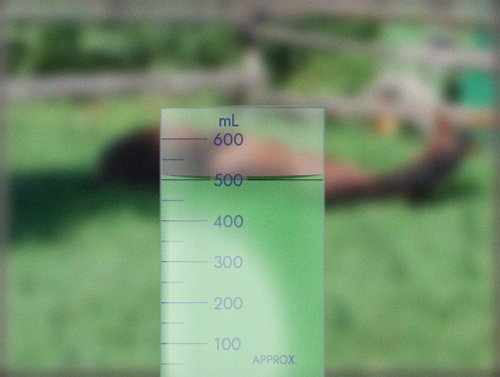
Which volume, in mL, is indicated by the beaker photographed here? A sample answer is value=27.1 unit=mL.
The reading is value=500 unit=mL
